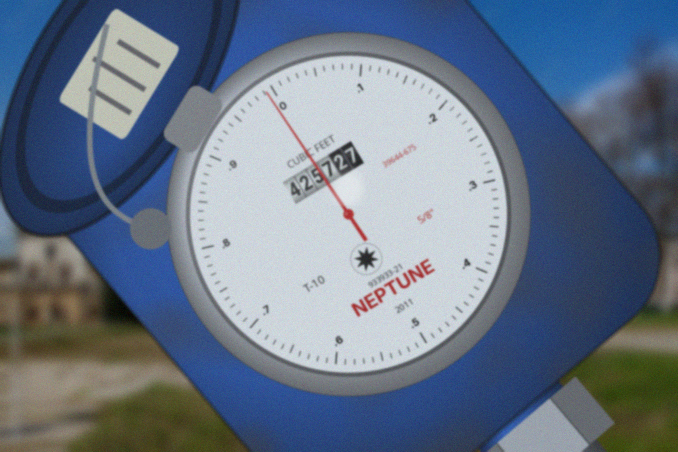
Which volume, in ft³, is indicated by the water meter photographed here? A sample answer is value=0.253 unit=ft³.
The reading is value=425726.99 unit=ft³
